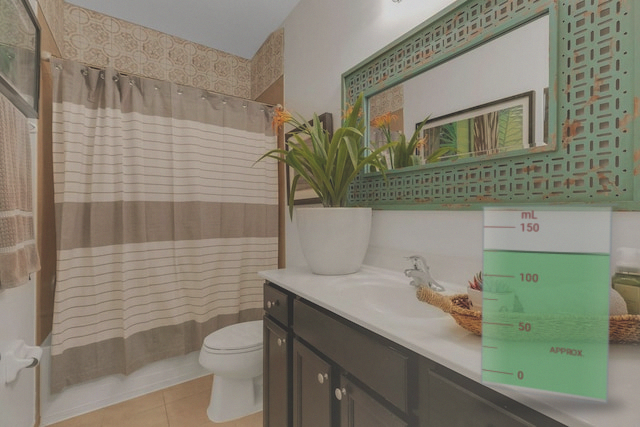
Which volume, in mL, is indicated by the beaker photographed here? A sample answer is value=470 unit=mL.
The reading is value=125 unit=mL
